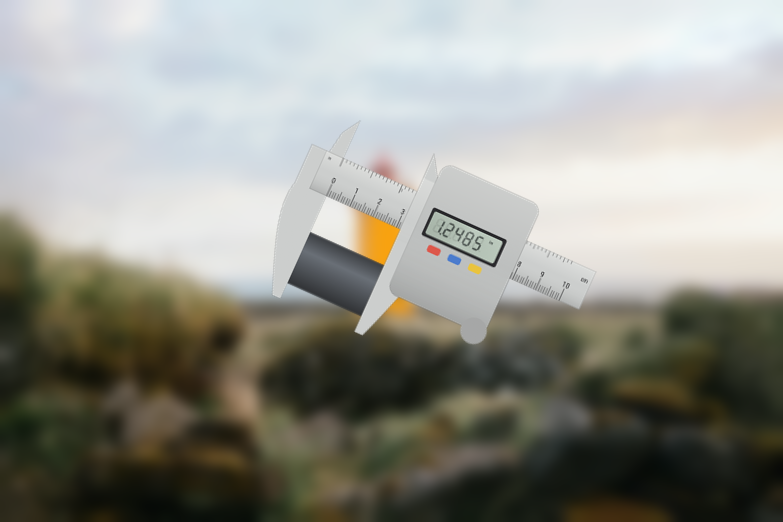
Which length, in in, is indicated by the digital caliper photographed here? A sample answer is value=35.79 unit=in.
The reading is value=1.2485 unit=in
